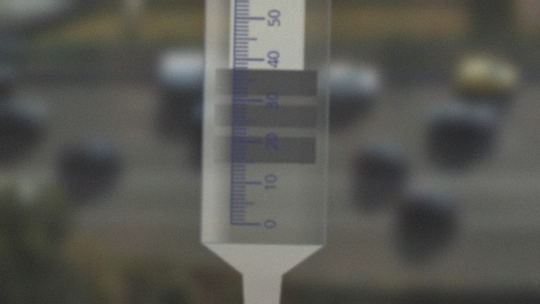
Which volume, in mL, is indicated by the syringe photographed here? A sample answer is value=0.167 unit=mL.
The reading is value=15 unit=mL
